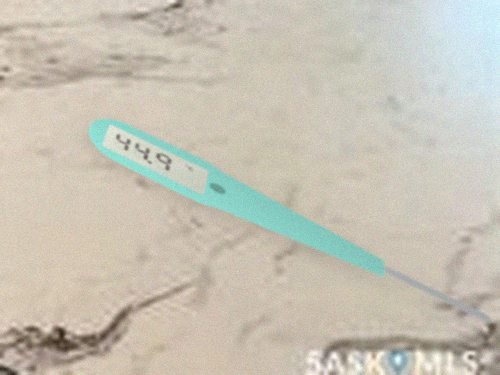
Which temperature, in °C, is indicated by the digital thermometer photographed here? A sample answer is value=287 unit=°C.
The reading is value=44.9 unit=°C
